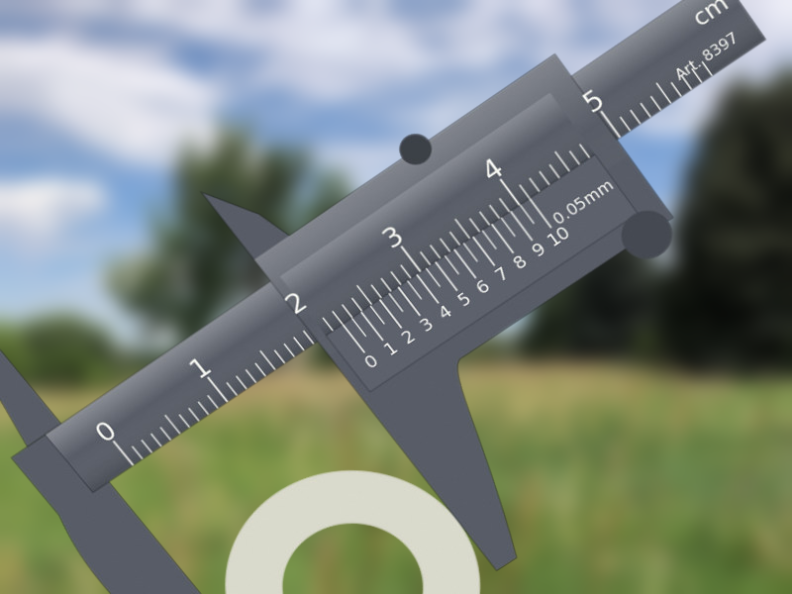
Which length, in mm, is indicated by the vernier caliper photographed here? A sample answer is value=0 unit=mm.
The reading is value=22.0 unit=mm
